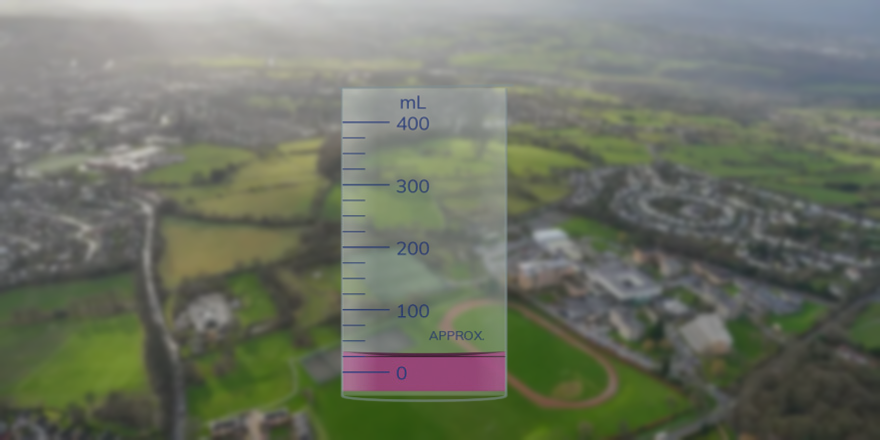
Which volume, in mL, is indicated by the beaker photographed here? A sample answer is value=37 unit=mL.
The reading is value=25 unit=mL
